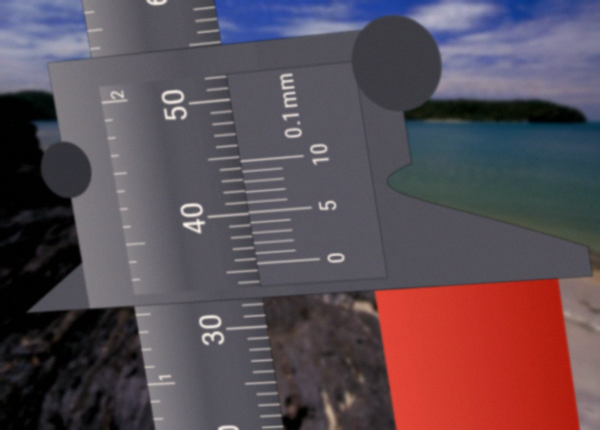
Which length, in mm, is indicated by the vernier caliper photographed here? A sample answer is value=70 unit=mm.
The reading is value=35.6 unit=mm
